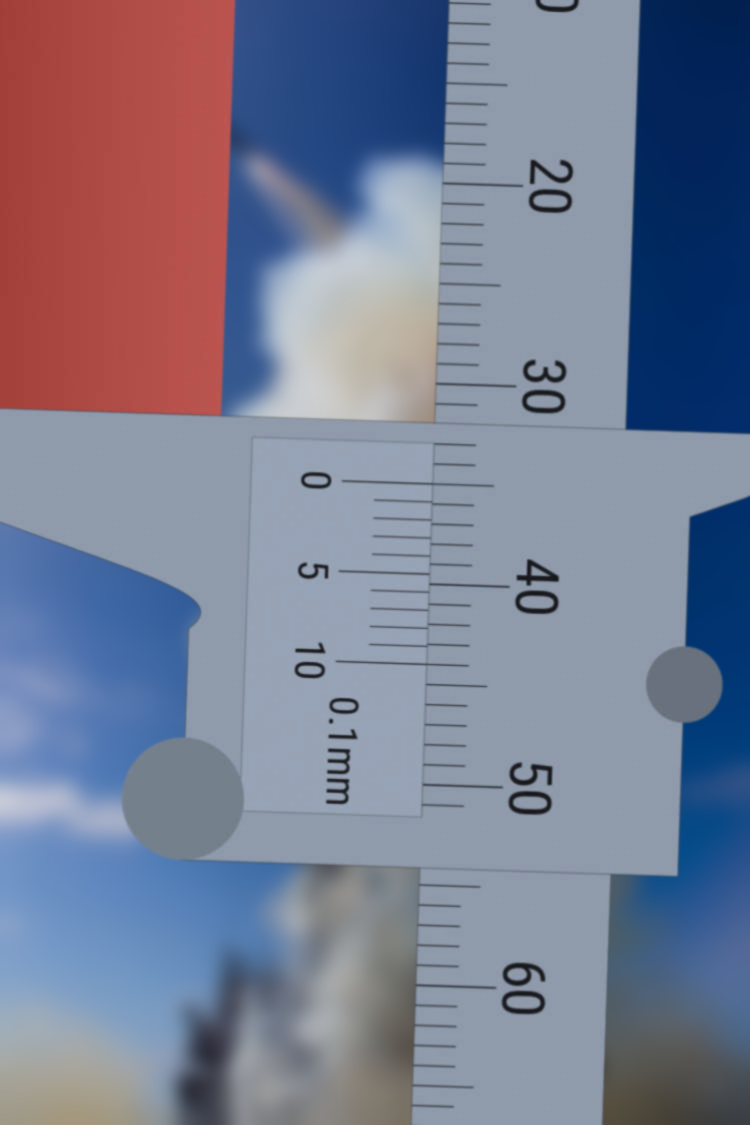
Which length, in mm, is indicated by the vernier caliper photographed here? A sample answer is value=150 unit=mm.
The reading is value=35.0 unit=mm
